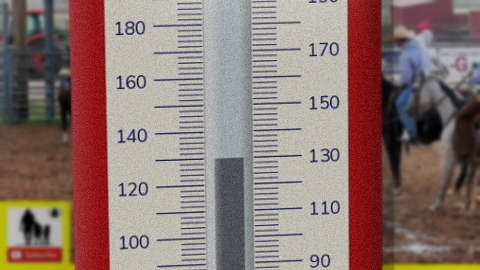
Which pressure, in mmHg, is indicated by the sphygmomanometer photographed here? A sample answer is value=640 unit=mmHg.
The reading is value=130 unit=mmHg
